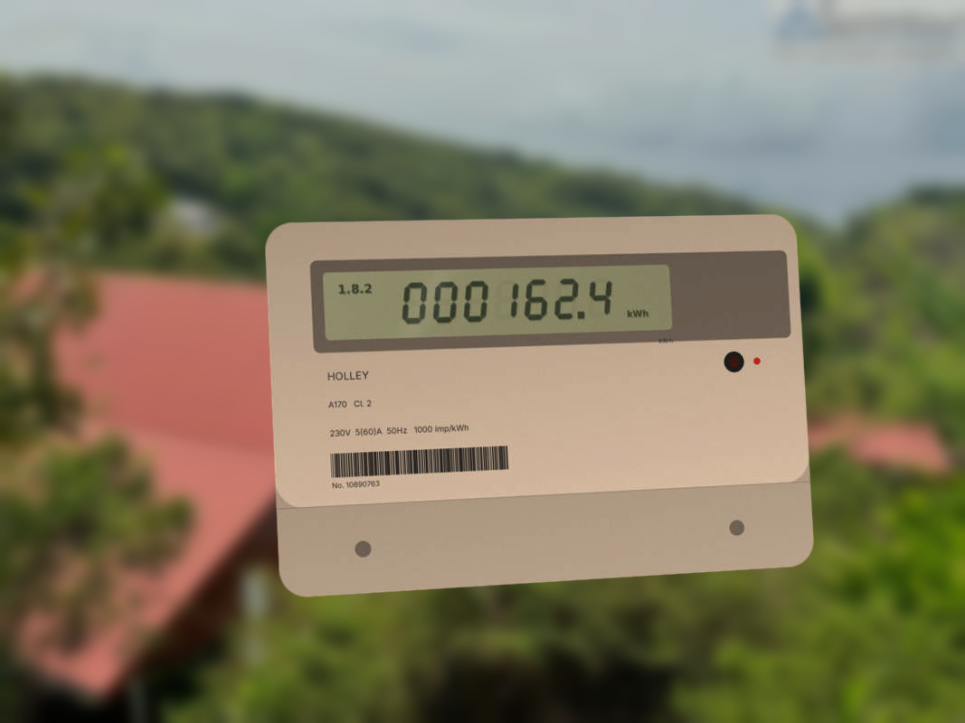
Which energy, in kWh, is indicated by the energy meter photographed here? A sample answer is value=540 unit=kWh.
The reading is value=162.4 unit=kWh
